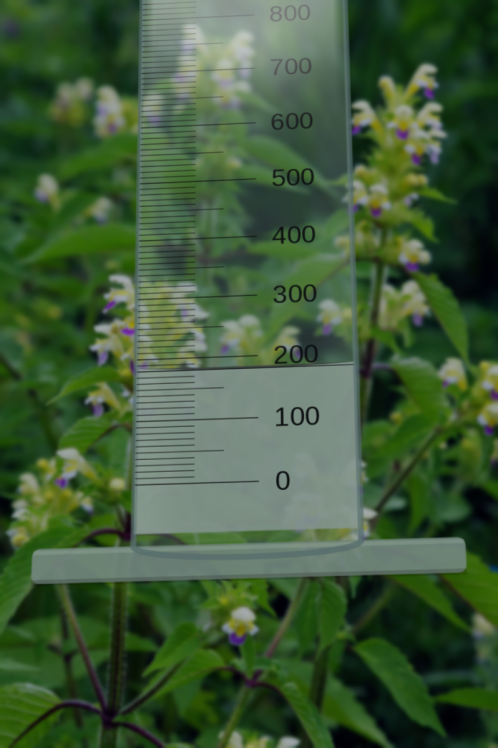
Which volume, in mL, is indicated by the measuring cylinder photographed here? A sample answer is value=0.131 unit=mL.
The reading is value=180 unit=mL
